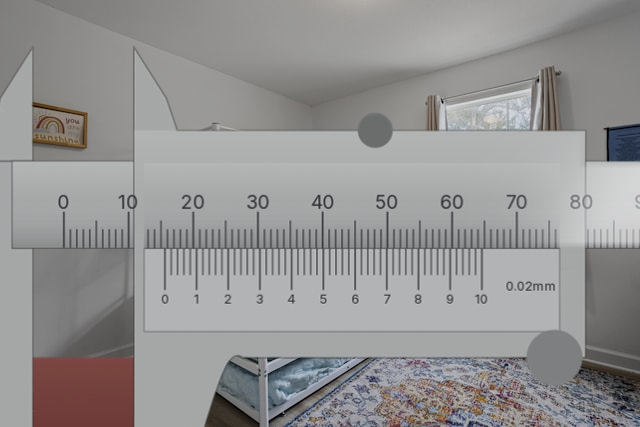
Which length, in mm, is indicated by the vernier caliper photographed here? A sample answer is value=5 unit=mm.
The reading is value=15.6 unit=mm
